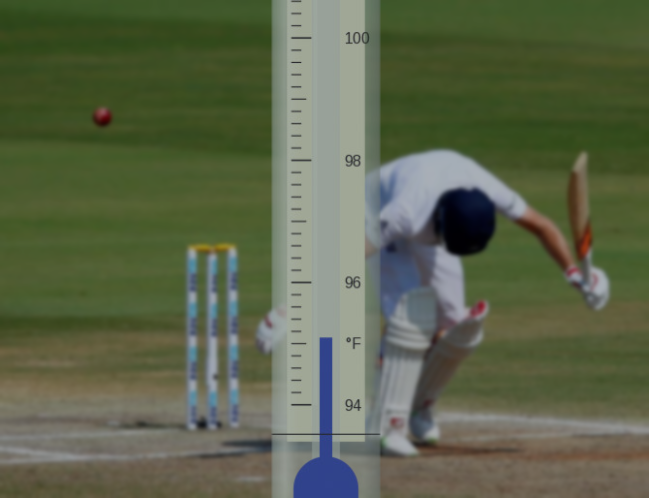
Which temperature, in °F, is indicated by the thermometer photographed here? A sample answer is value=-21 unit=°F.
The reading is value=95.1 unit=°F
